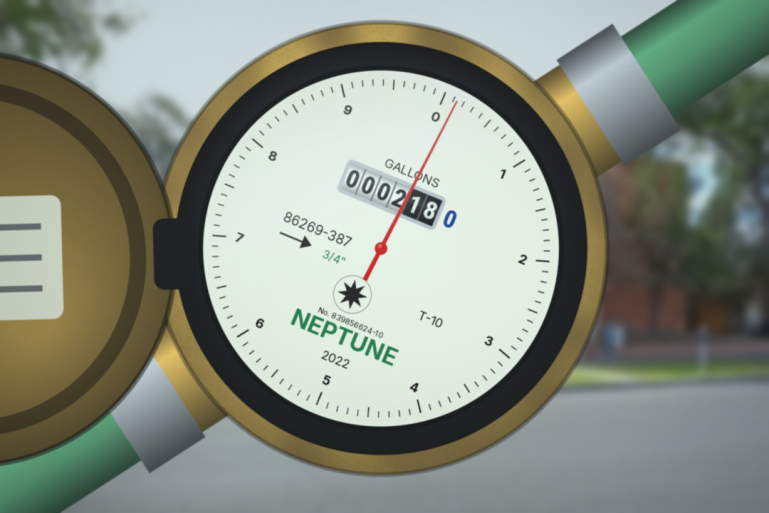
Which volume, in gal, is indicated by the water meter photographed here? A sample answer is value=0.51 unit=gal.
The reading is value=2180.1 unit=gal
